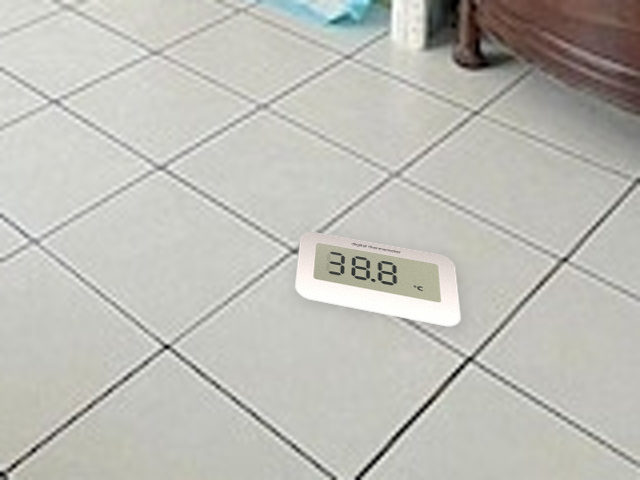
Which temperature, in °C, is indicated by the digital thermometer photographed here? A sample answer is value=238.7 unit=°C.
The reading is value=38.8 unit=°C
